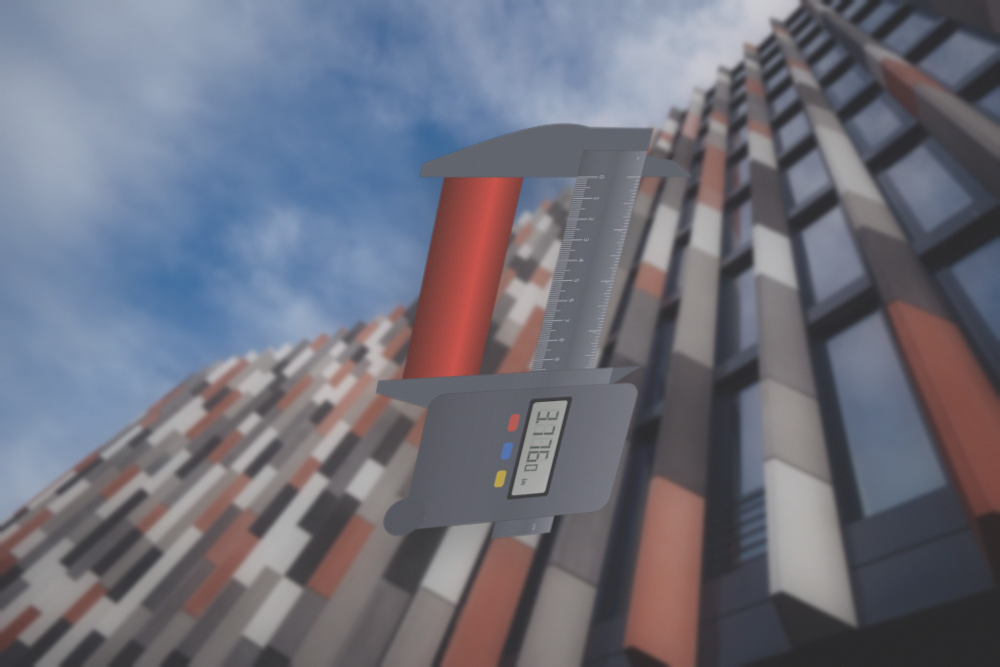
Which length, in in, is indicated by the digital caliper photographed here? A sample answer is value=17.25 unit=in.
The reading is value=3.7760 unit=in
